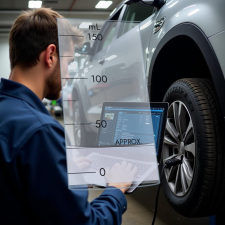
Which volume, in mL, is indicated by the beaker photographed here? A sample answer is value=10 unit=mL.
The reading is value=25 unit=mL
